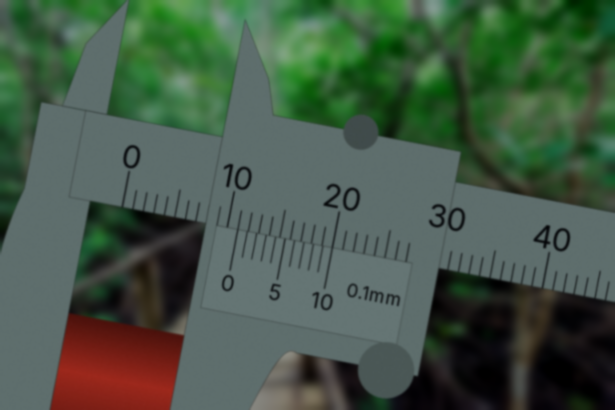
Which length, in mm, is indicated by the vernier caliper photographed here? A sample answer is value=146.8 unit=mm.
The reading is value=11.0 unit=mm
